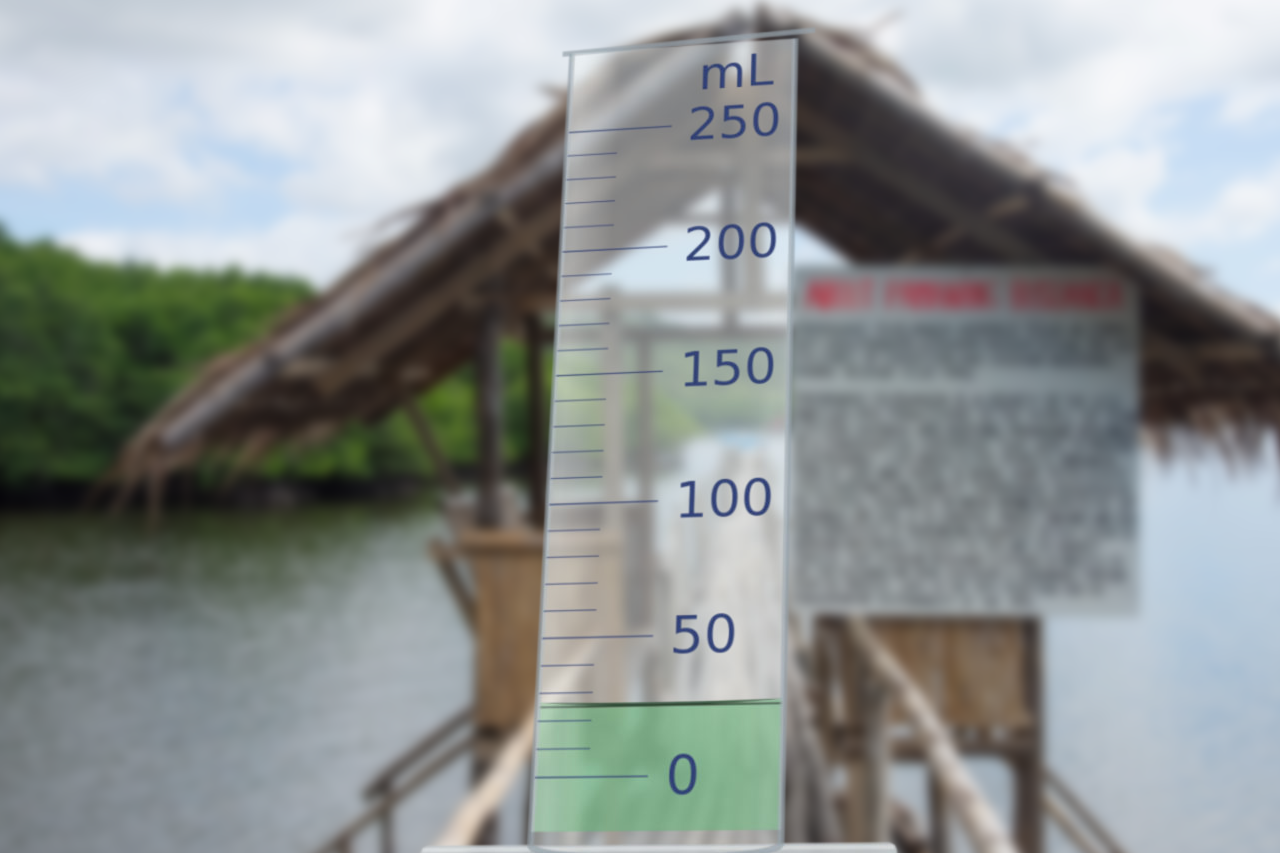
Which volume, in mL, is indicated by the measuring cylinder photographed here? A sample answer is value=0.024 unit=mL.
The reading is value=25 unit=mL
